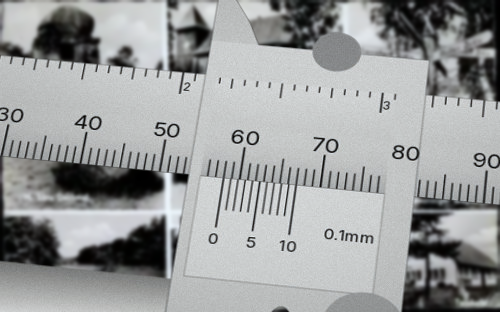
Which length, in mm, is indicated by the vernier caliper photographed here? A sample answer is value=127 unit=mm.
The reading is value=58.0 unit=mm
